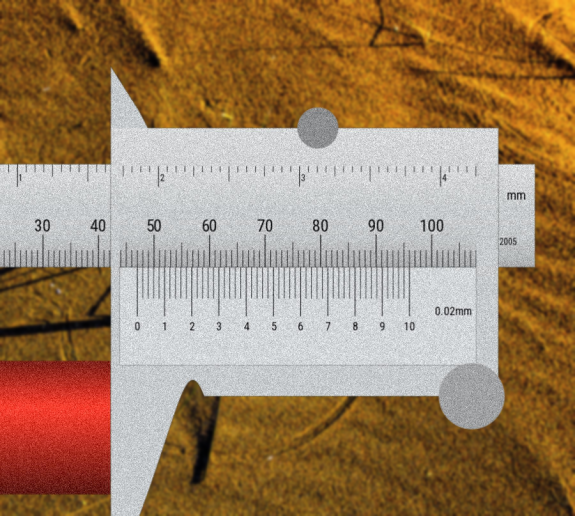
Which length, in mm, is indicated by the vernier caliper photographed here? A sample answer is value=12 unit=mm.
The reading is value=47.0 unit=mm
